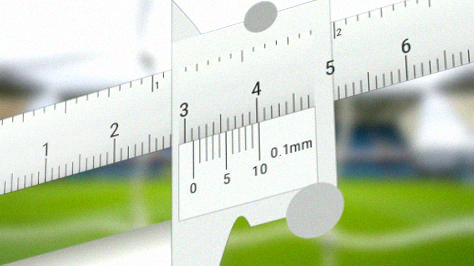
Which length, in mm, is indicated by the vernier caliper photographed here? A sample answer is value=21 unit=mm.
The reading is value=31.2 unit=mm
